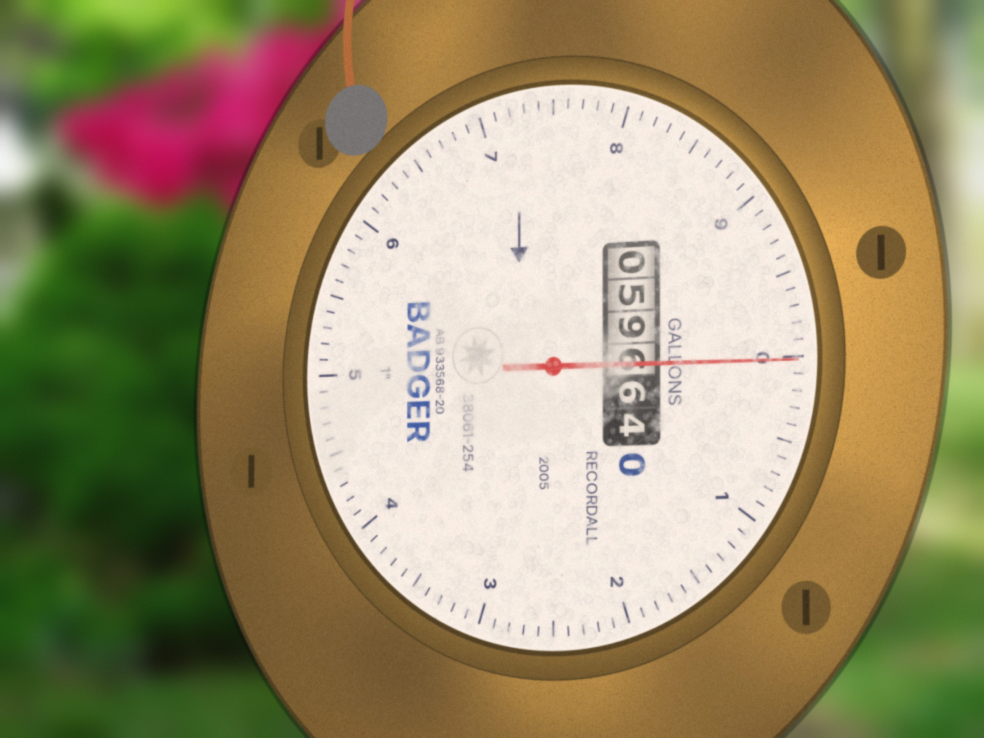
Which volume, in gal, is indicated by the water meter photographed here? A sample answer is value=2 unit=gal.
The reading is value=596640.0 unit=gal
